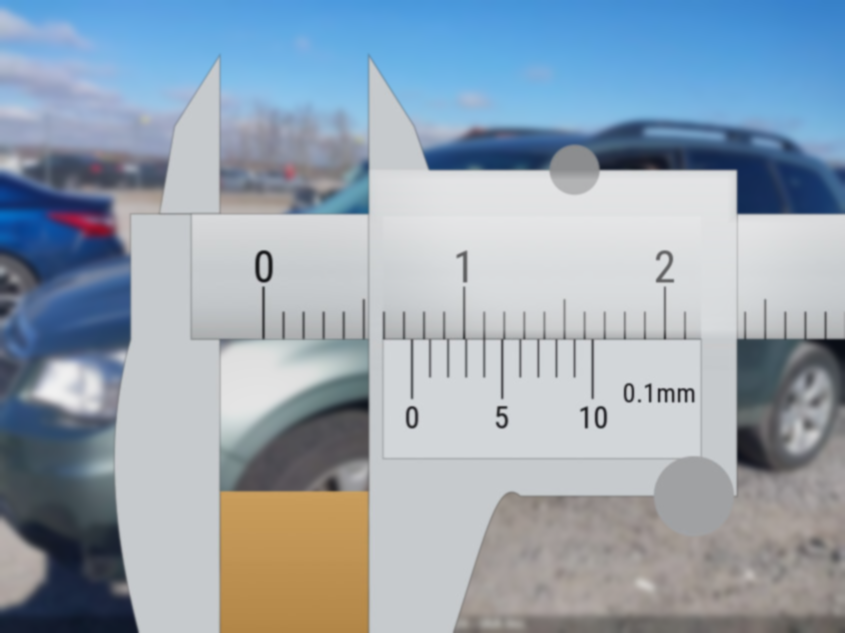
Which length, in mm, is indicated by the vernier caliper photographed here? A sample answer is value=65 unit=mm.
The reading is value=7.4 unit=mm
